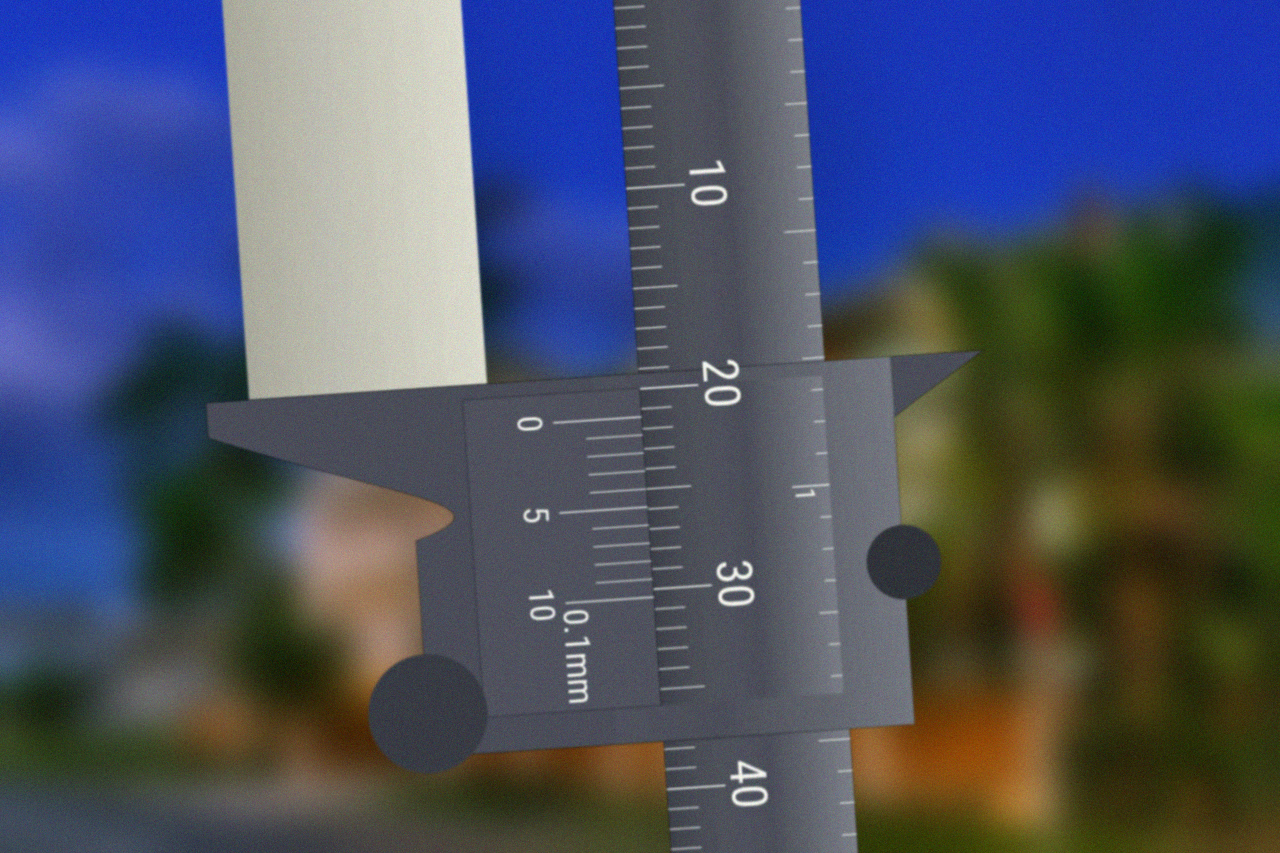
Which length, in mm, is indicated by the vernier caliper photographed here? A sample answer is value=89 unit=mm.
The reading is value=21.4 unit=mm
